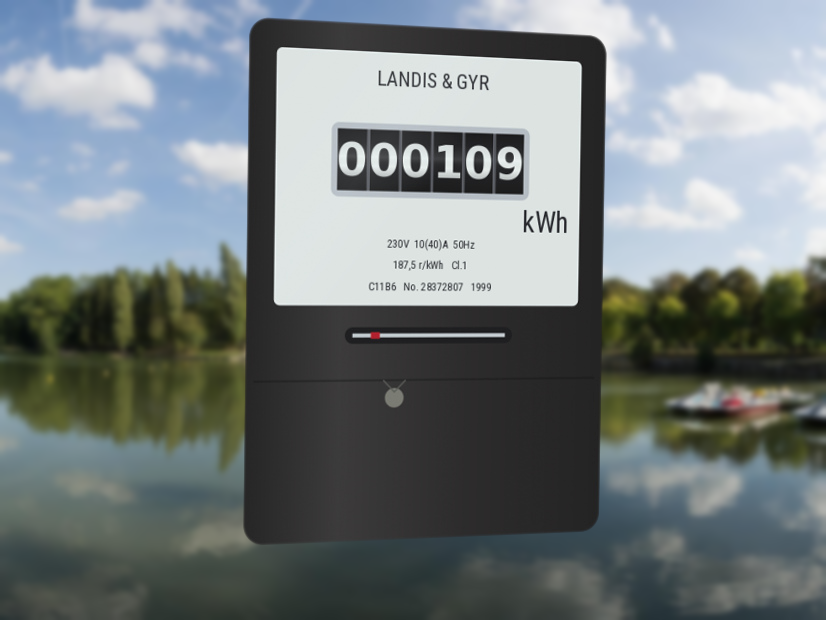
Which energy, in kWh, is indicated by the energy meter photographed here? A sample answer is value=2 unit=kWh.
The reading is value=109 unit=kWh
